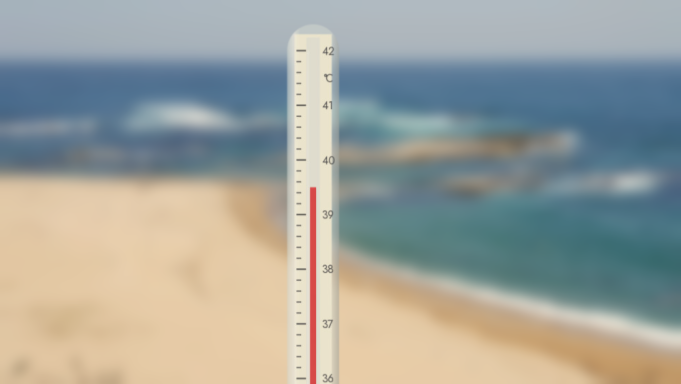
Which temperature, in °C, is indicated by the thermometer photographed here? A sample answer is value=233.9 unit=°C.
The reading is value=39.5 unit=°C
